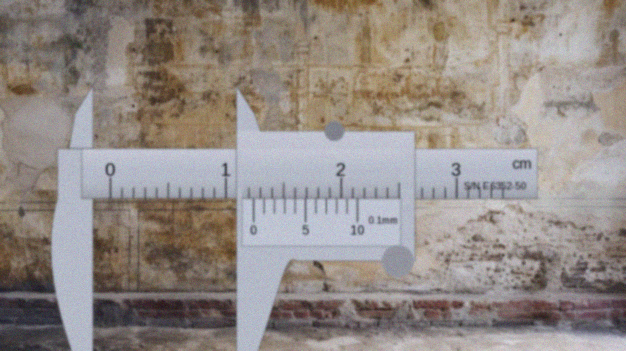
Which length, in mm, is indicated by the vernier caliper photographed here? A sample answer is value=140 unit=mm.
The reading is value=12.4 unit=mm
